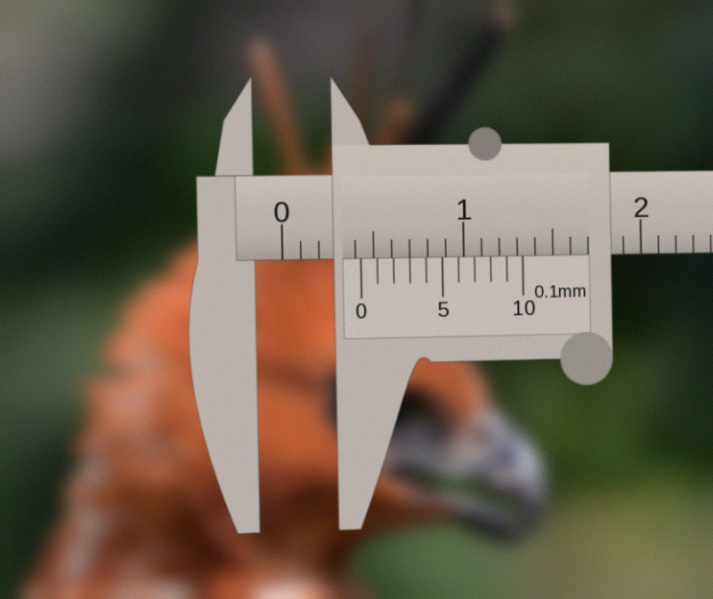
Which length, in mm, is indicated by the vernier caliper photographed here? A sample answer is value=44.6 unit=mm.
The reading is value=4.3 unit=mm
